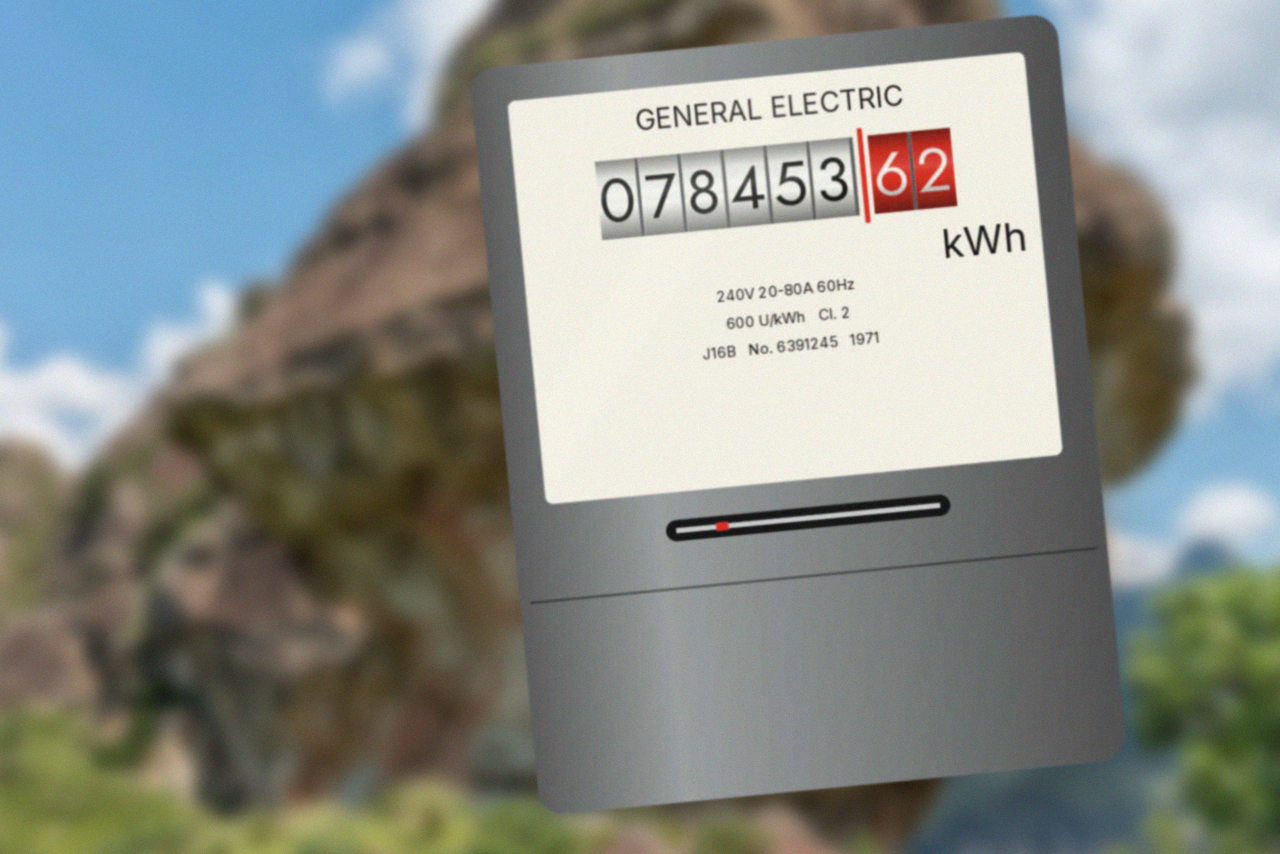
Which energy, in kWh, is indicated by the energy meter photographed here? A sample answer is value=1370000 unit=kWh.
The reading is value=78453.62 unit=kWh
